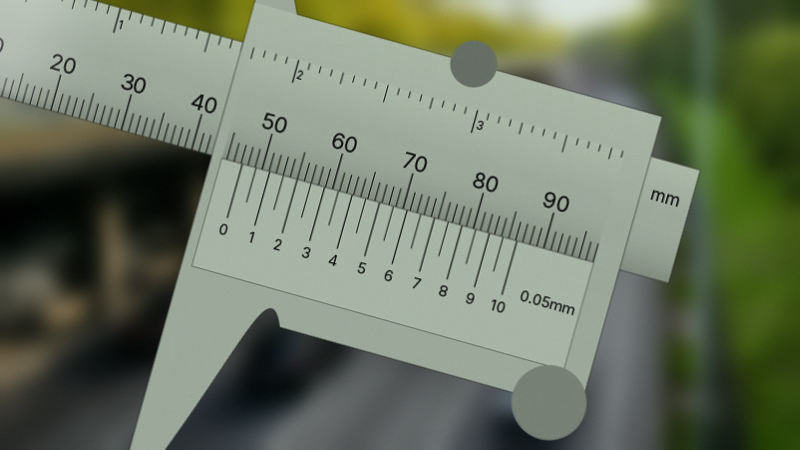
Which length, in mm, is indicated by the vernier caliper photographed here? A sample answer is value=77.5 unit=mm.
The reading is value=47.2 unit=mm
